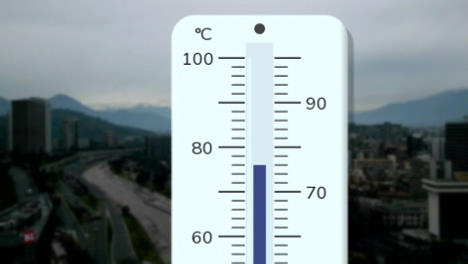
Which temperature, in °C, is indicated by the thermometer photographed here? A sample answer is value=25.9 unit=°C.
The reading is value=76 unit=°C
